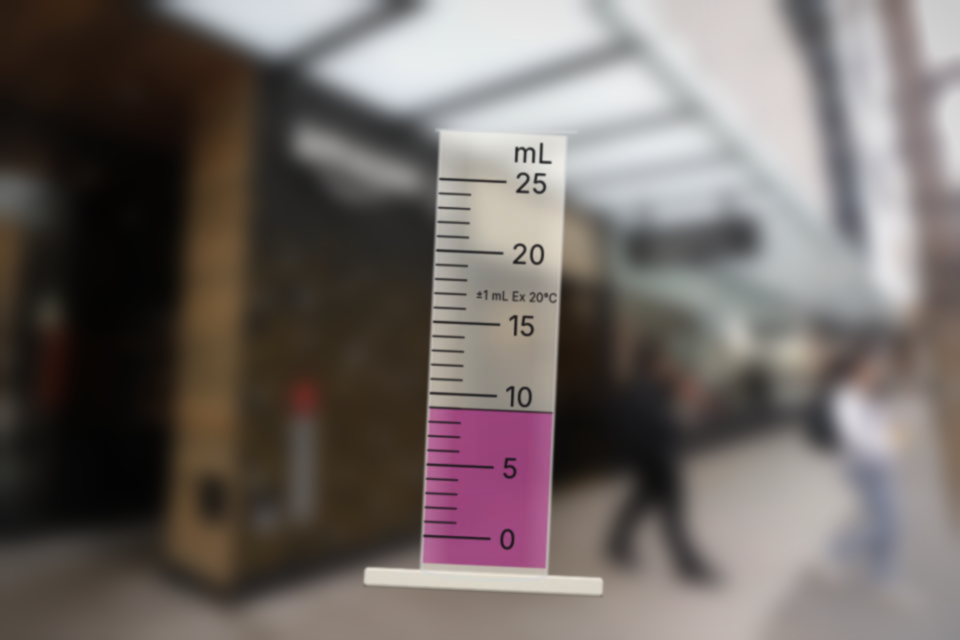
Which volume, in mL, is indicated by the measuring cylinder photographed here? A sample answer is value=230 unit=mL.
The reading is value=9 unit=mL
